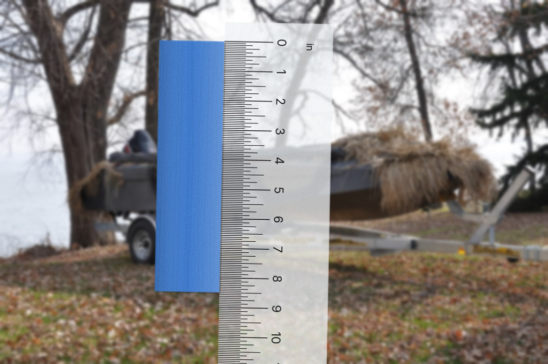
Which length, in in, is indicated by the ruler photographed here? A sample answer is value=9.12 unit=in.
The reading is value=8.5 unit=in
